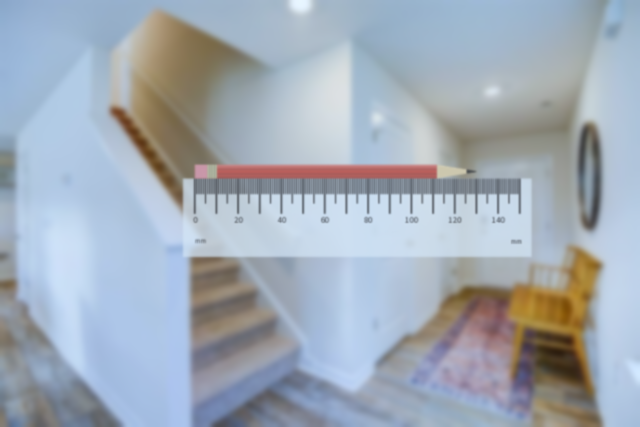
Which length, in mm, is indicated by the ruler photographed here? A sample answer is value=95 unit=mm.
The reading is value=130 unit=mm
